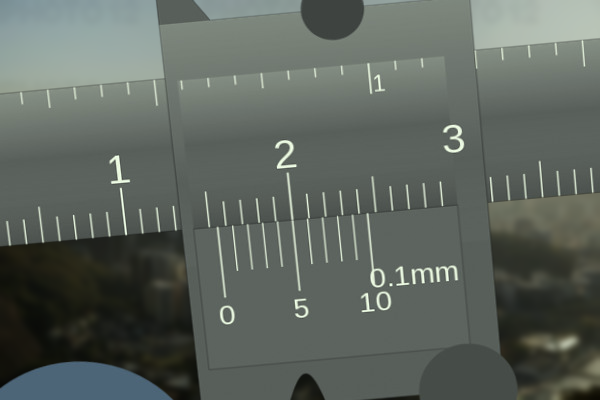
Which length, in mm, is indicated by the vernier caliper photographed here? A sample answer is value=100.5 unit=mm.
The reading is value=15.5 unit=mm
